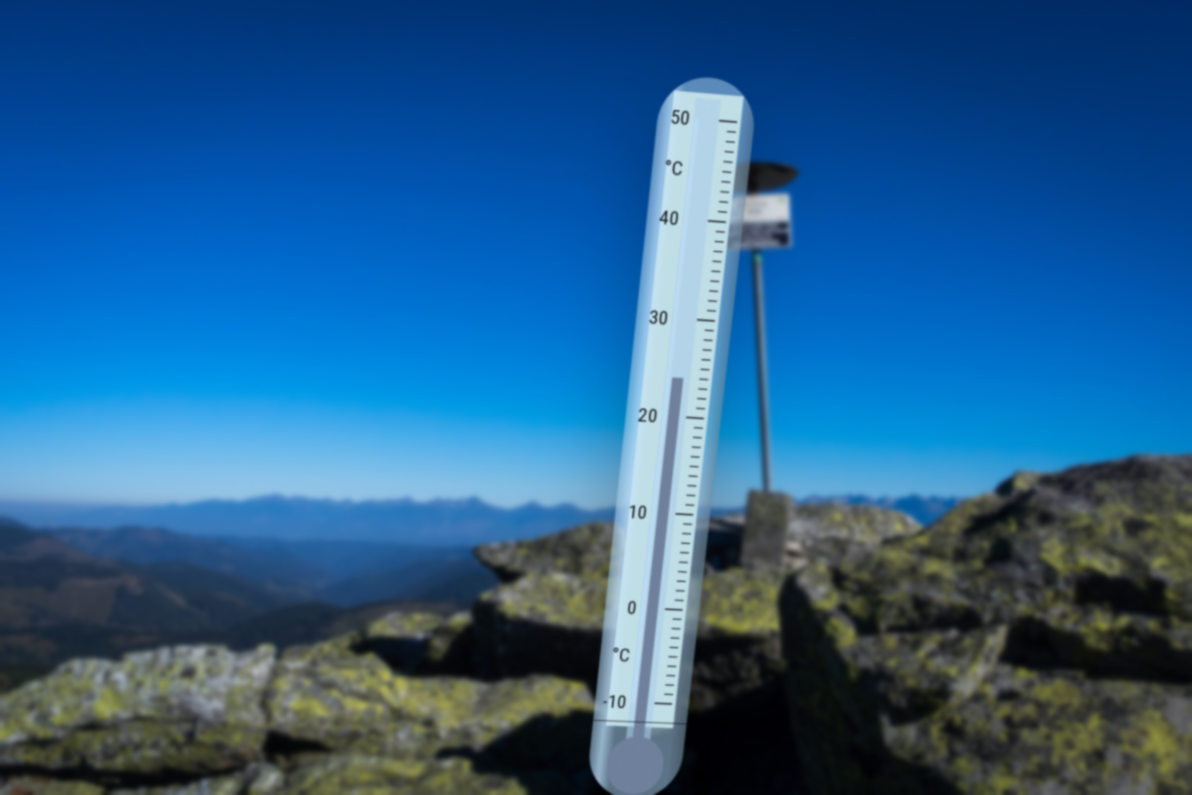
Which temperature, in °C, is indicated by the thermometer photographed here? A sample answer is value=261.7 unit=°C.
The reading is value=24 unit=°C
